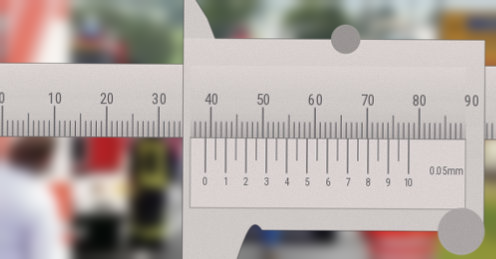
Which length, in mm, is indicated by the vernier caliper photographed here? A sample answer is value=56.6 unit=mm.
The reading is value=39.0 unit=mm
